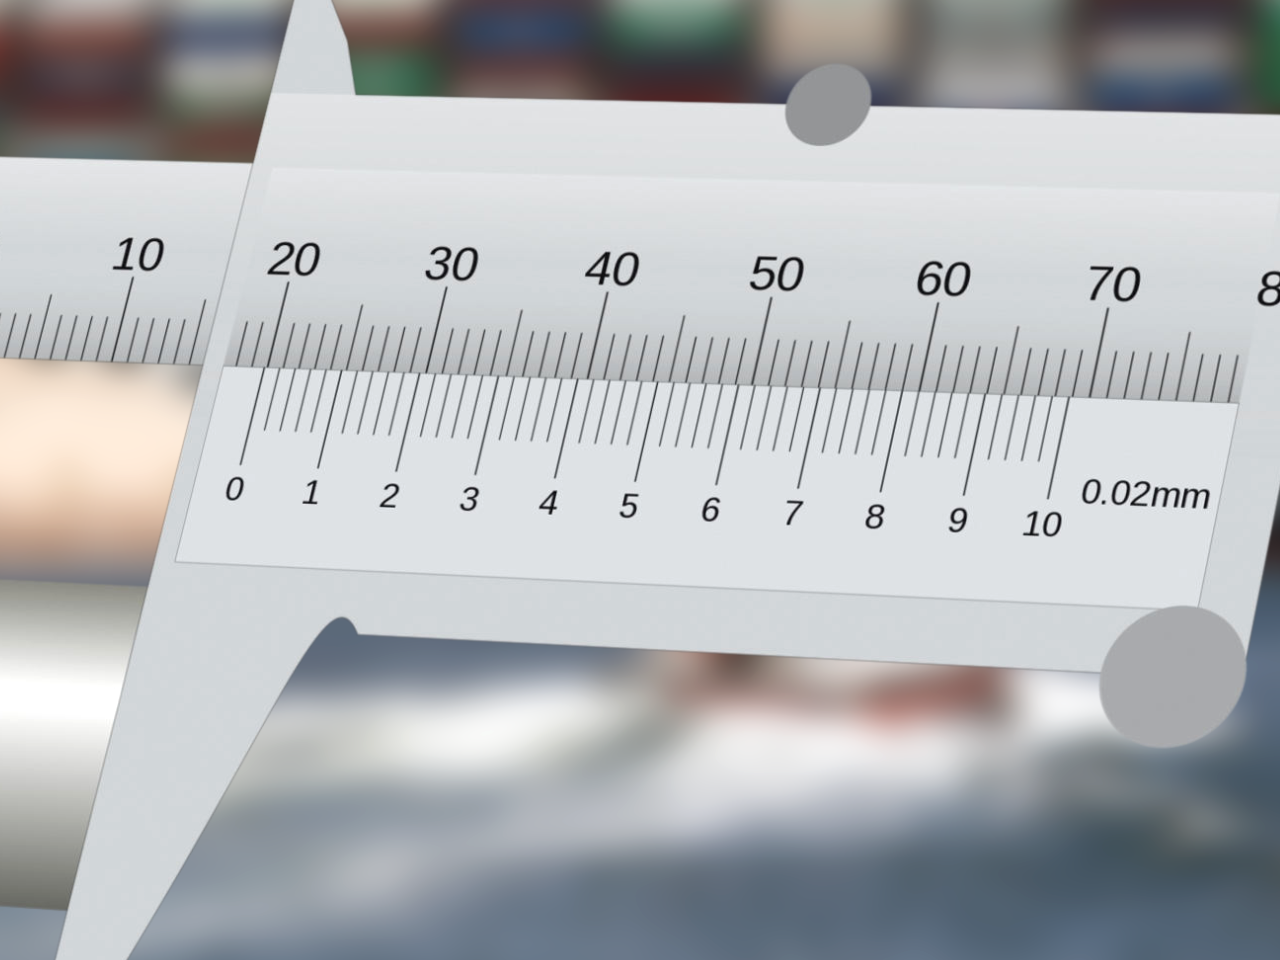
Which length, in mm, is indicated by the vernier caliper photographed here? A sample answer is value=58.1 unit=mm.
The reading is value=19.8 unit=mm
